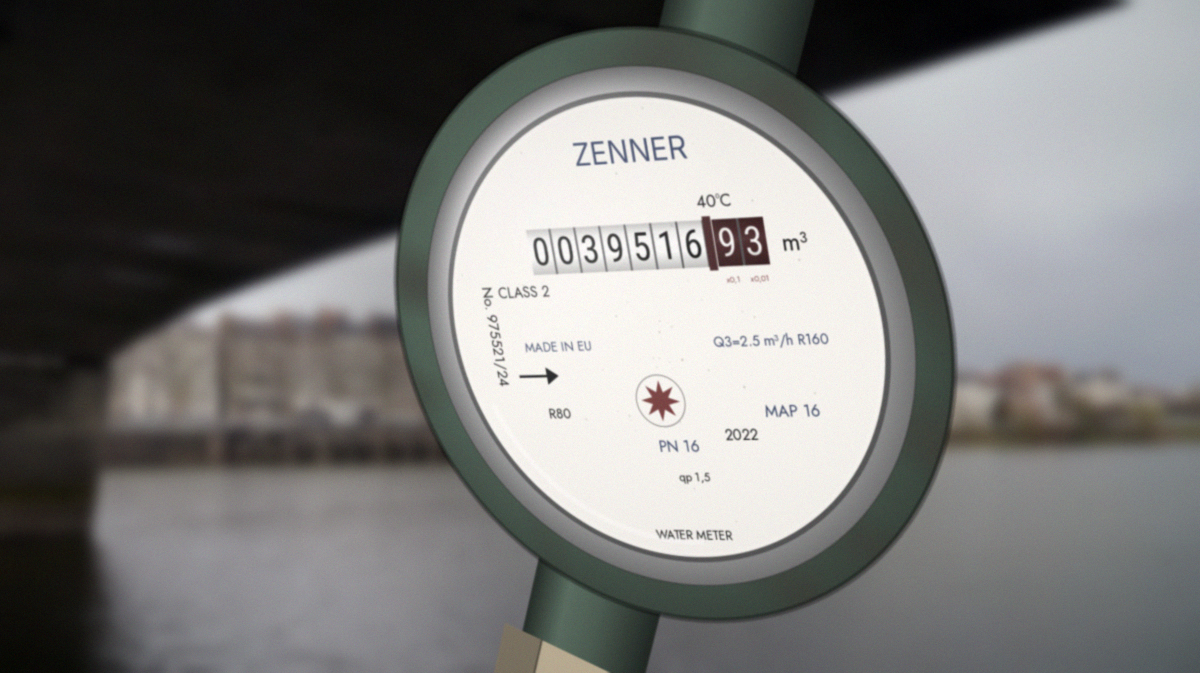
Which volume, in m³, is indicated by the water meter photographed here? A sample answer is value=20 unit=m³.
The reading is value=39516.93 unit=m³
